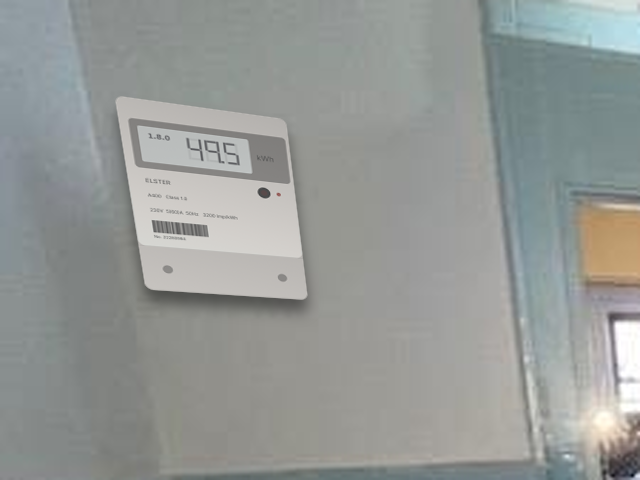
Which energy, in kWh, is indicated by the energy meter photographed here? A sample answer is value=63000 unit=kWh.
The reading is value=49.5 unit=kWh
